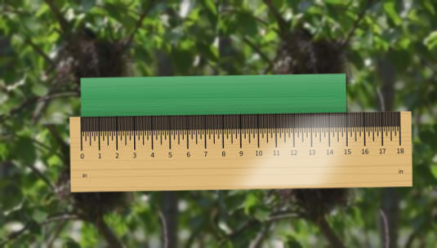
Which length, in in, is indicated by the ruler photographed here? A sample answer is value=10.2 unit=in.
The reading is value=15 unit=in
